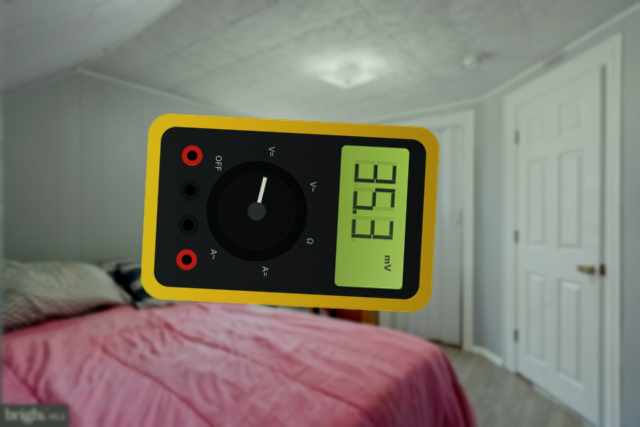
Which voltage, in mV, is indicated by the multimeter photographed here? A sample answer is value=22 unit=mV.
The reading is value=35.3 unit=mV
